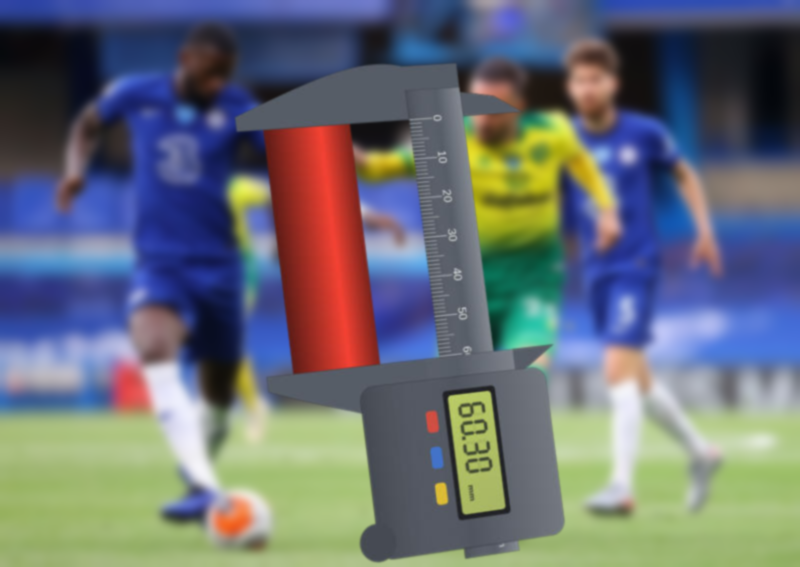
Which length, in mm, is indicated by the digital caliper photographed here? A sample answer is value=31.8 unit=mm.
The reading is value=60.30 unit=mm
